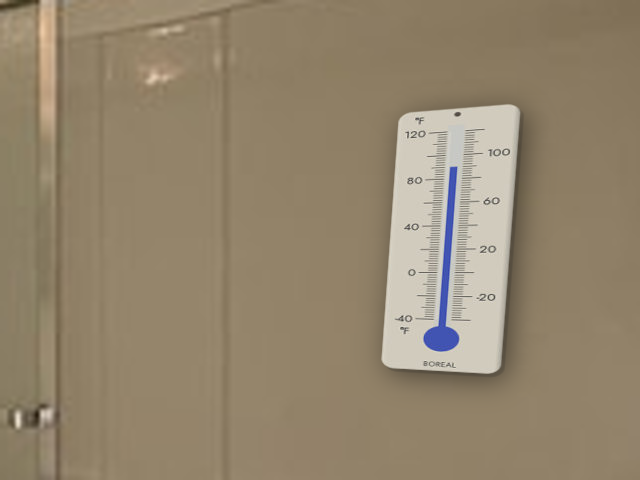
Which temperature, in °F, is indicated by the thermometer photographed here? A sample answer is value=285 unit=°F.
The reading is value=90 unit=°F
